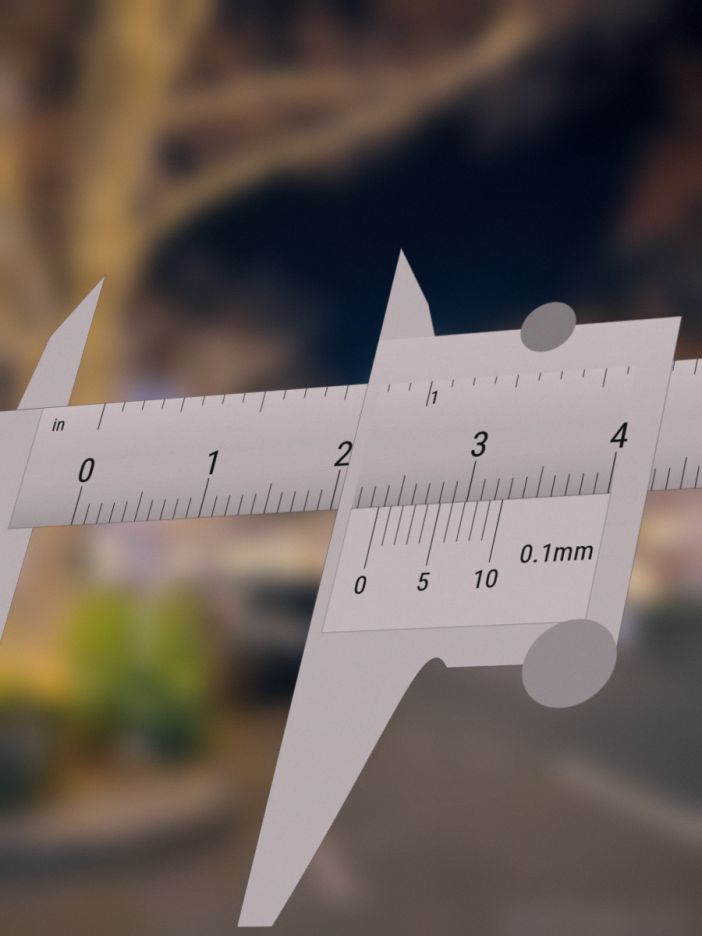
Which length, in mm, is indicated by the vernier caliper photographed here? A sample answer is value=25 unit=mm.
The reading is value=23.6 unit=mm
